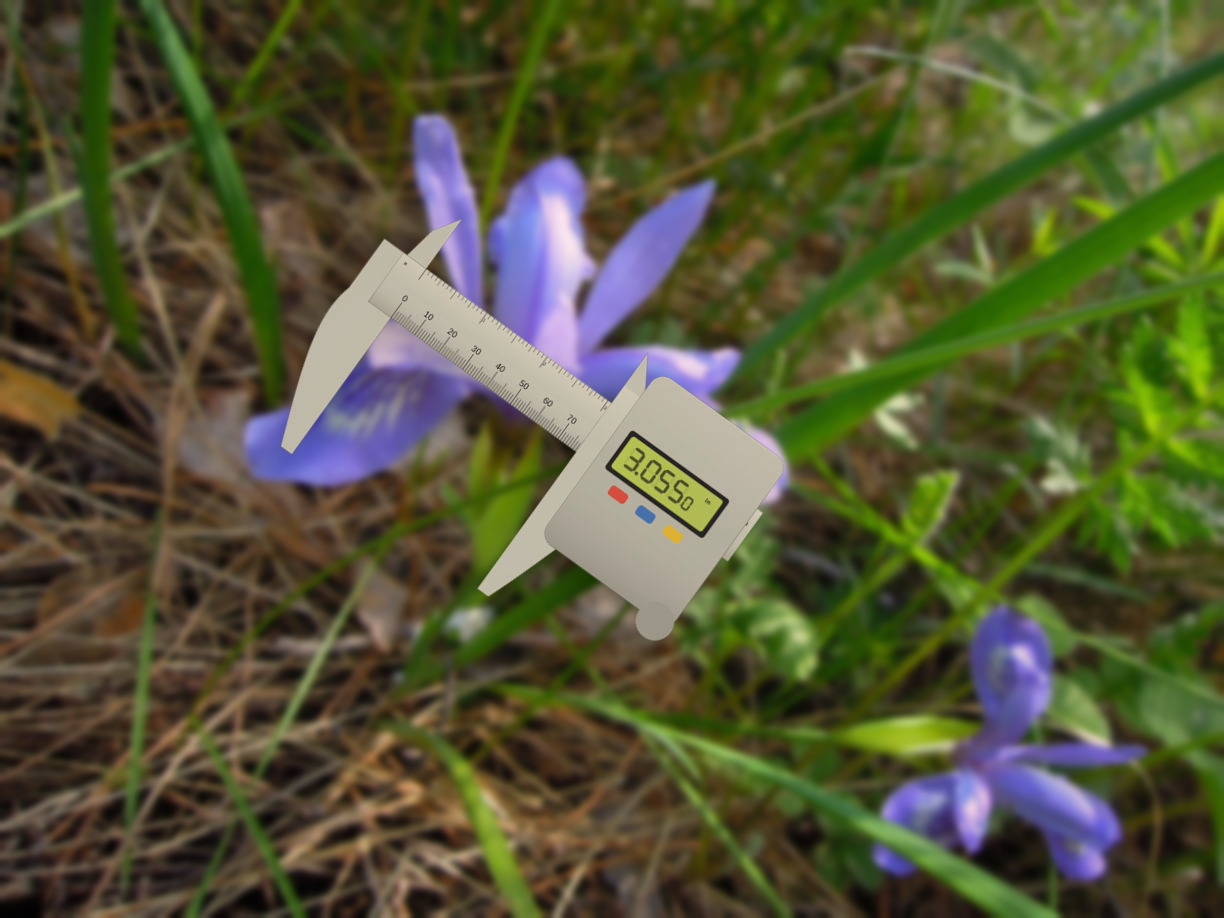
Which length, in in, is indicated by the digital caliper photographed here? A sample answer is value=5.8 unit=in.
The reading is value=3.0550 unit=in
